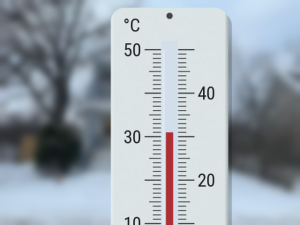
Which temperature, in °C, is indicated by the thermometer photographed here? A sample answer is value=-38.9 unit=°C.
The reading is value=31 unit=°C
